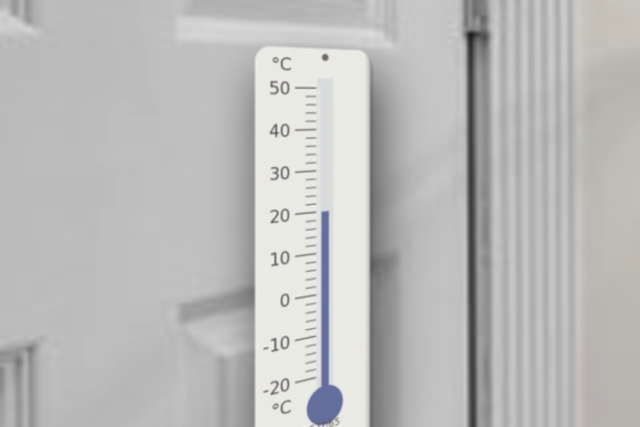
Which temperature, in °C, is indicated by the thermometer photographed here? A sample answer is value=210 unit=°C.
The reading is value=20 unit=°C
